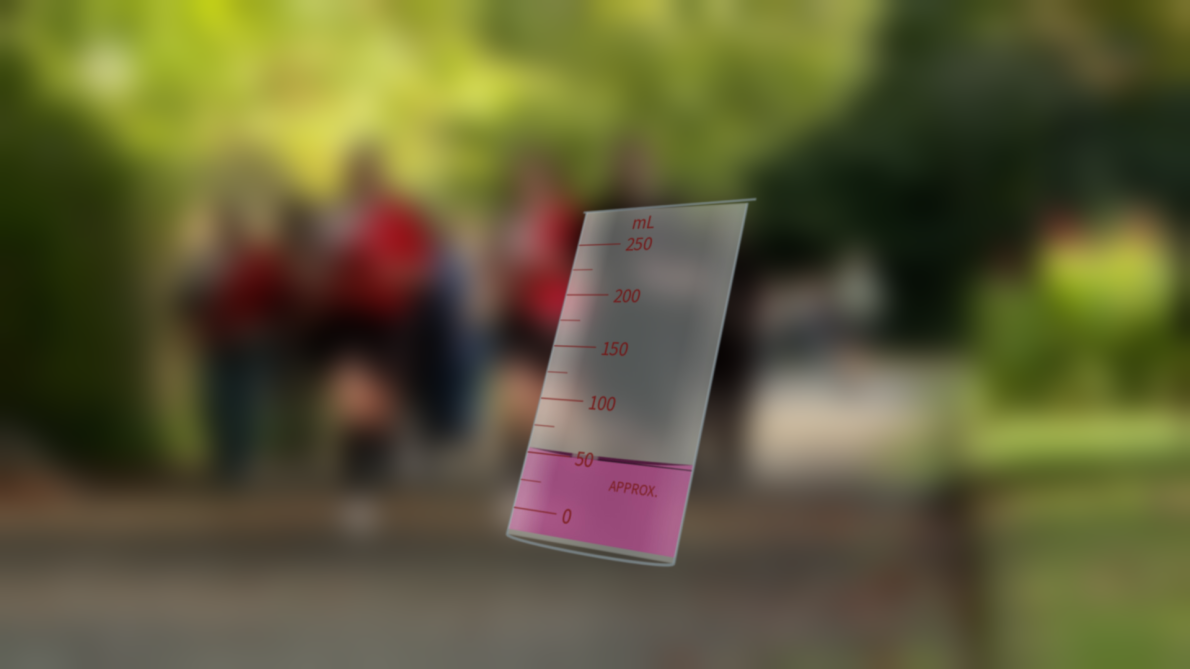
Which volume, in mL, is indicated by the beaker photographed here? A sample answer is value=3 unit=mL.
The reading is value=50 unit=mL
